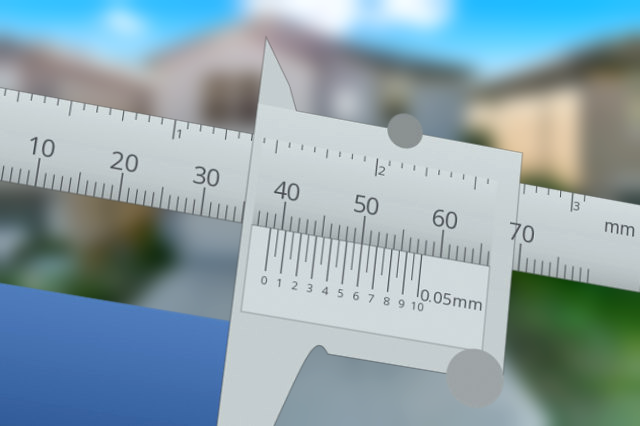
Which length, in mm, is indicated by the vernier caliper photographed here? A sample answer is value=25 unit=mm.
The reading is value=38.6 unit=mm
